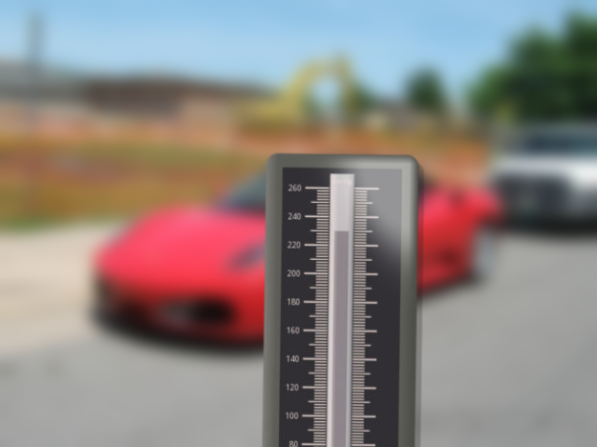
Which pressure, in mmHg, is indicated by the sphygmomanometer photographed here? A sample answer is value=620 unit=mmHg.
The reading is value=230 unit=mmHg
